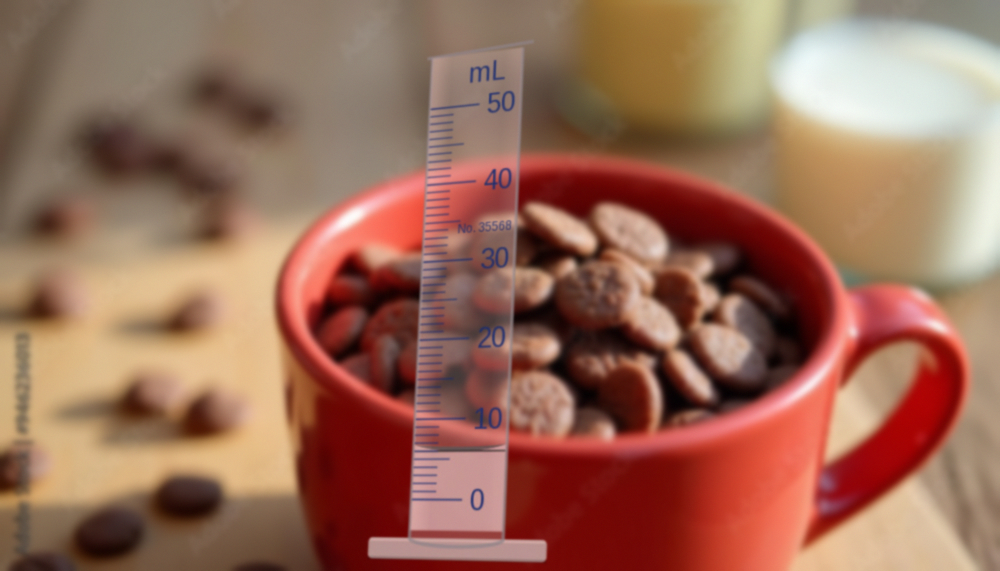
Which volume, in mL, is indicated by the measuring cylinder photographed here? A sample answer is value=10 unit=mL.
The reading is value=6 unit=mL
